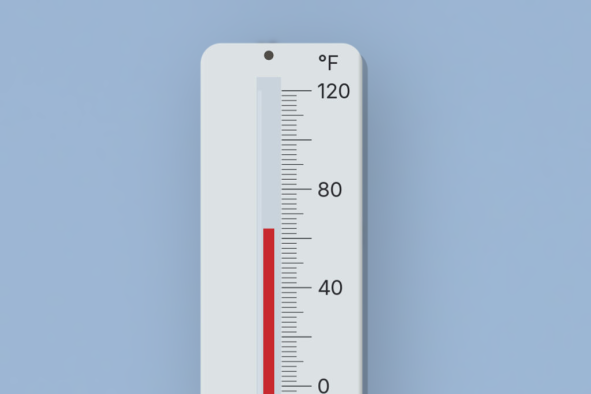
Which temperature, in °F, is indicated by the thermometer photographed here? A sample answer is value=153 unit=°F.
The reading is value=64 unit=°F
